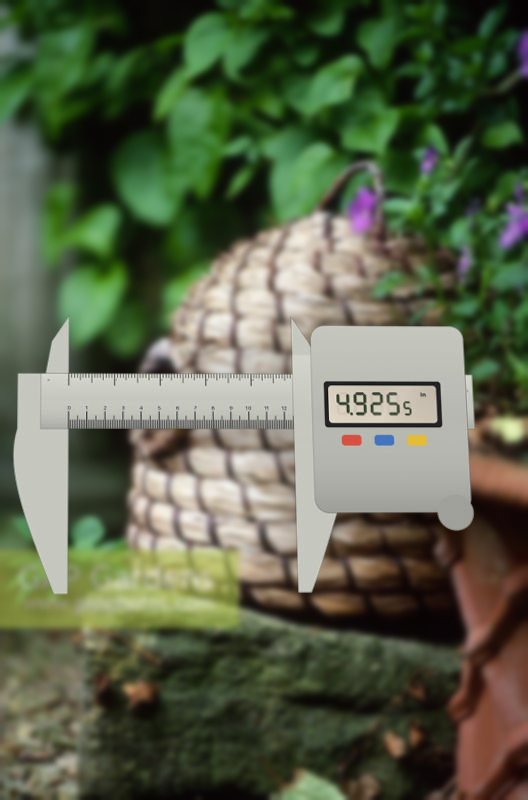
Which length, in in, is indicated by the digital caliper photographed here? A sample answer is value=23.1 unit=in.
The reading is value=4.9255 unit=in
